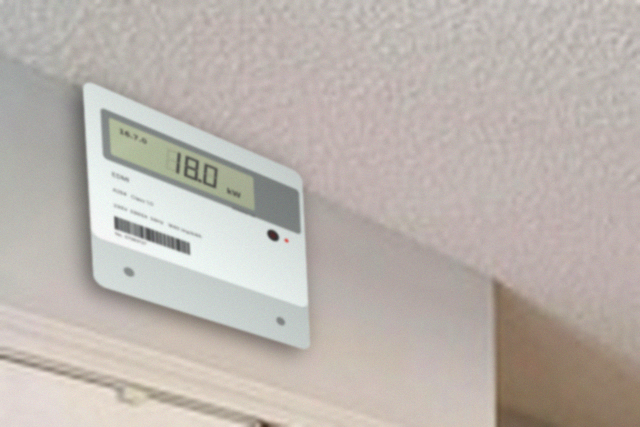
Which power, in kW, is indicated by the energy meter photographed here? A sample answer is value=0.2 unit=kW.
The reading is value=18.0 unit=kW
